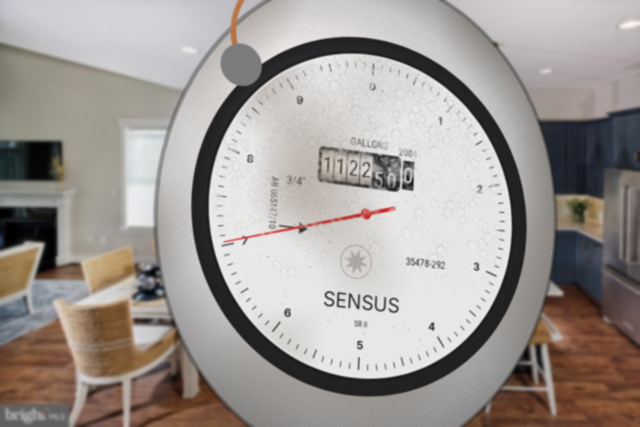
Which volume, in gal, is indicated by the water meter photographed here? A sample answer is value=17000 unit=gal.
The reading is value=1122497.0 unit=gal
